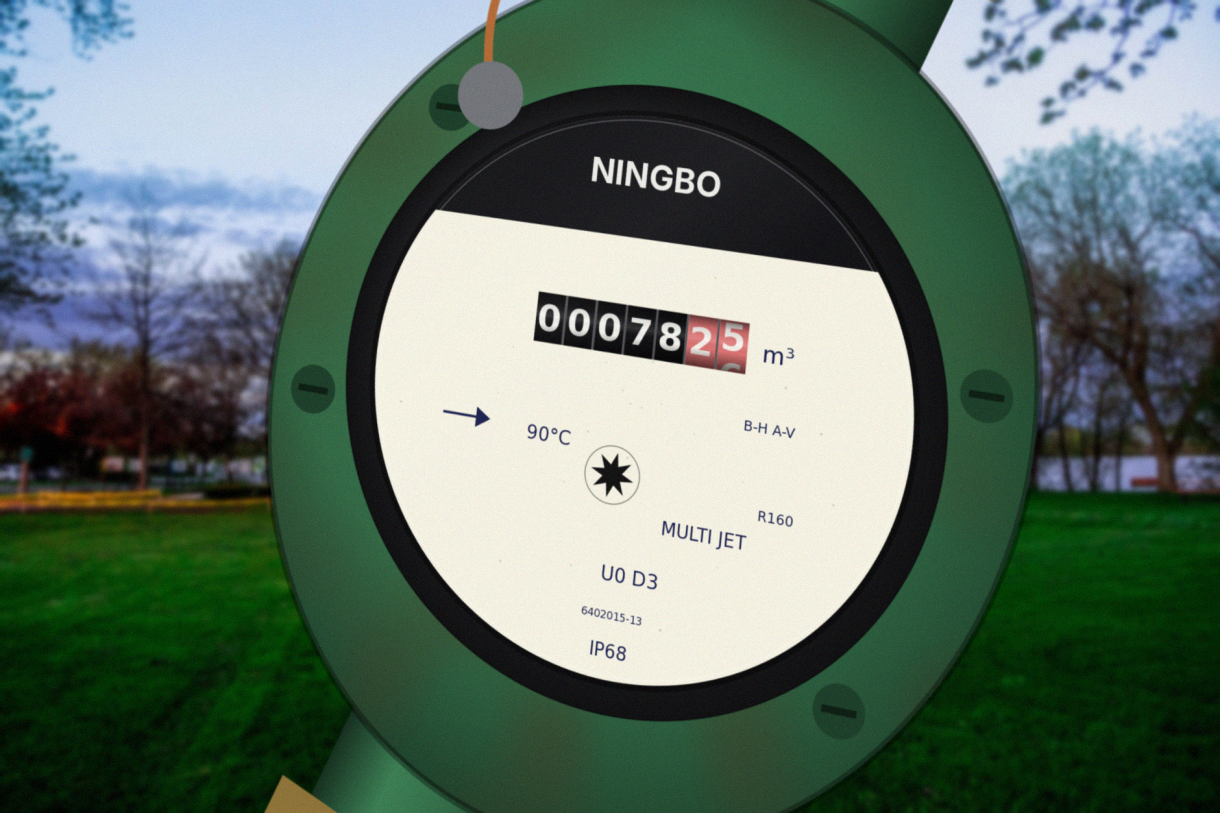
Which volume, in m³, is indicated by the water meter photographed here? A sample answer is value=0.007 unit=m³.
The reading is value=78.25 unit=m³
